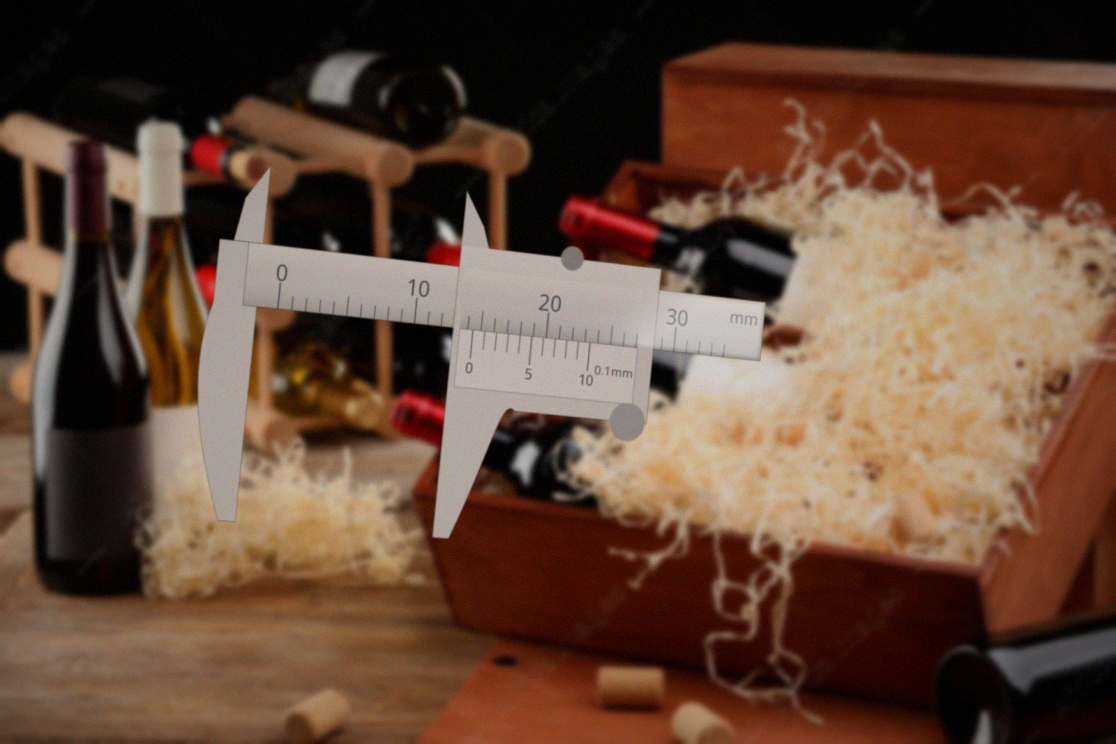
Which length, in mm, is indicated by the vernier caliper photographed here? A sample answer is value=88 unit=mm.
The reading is value=14.4 unit=mm
